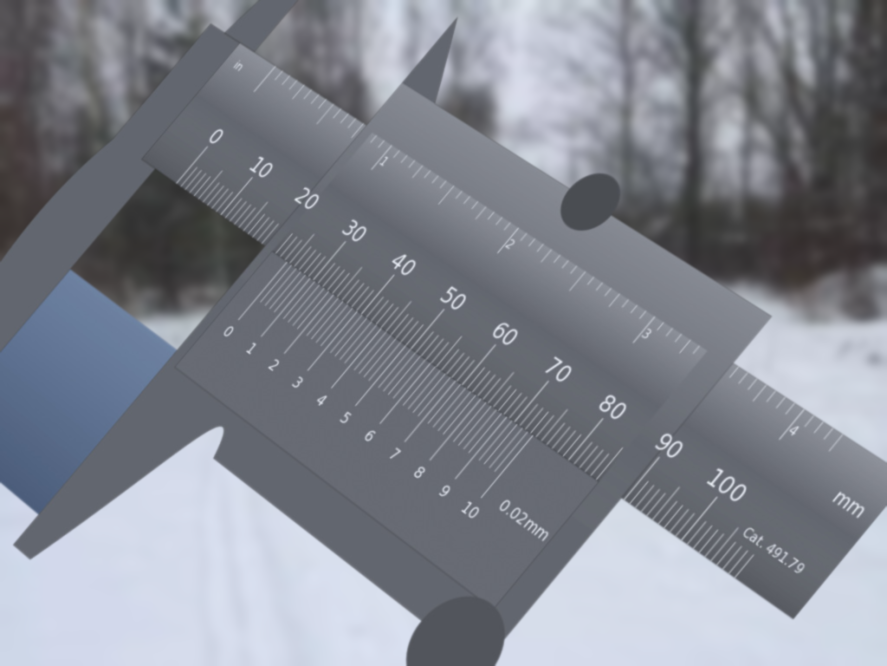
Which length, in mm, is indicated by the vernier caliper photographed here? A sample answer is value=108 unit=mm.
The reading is value=24.5 unit=mm
